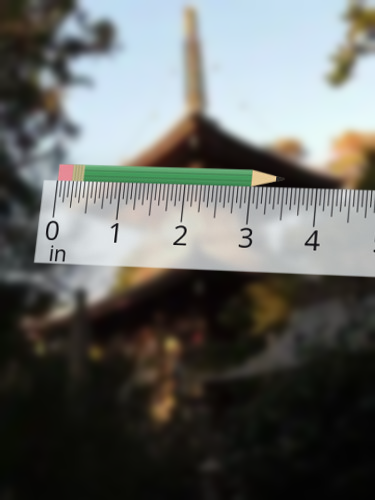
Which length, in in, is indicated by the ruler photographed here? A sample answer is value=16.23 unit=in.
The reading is value=3.5 unit=in
